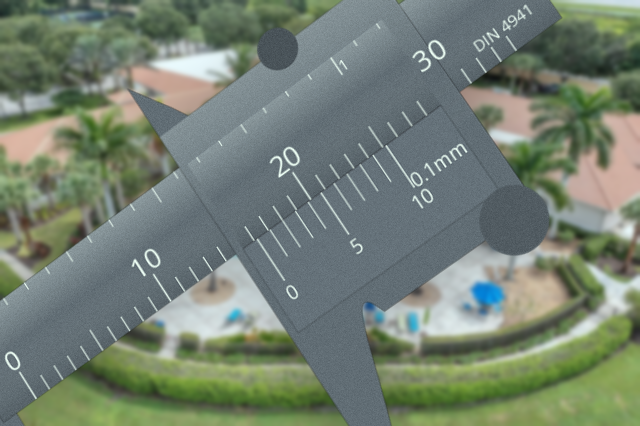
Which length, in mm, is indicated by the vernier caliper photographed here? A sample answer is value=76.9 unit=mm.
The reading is value=16.2 unit=mm
